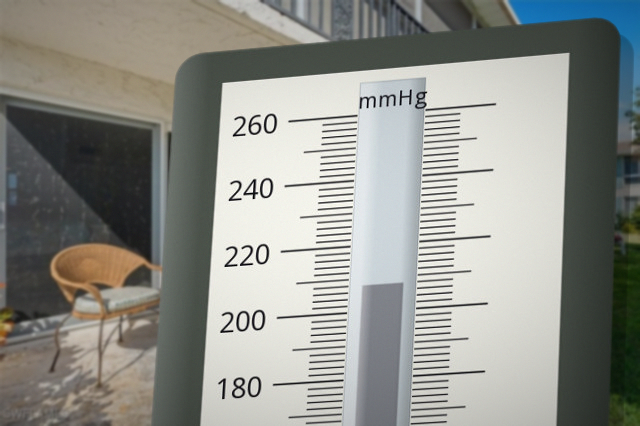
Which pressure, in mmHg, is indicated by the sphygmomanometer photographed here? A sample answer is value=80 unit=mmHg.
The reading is value=208 unit=mmHg
